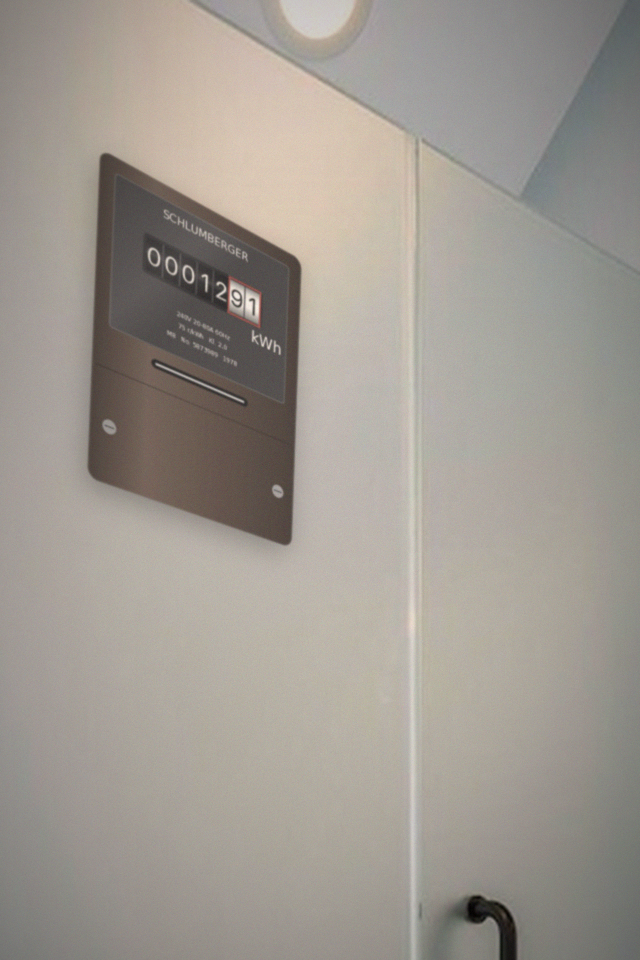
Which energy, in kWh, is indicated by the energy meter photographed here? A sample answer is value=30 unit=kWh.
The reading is value=12.91 unit=kWh
